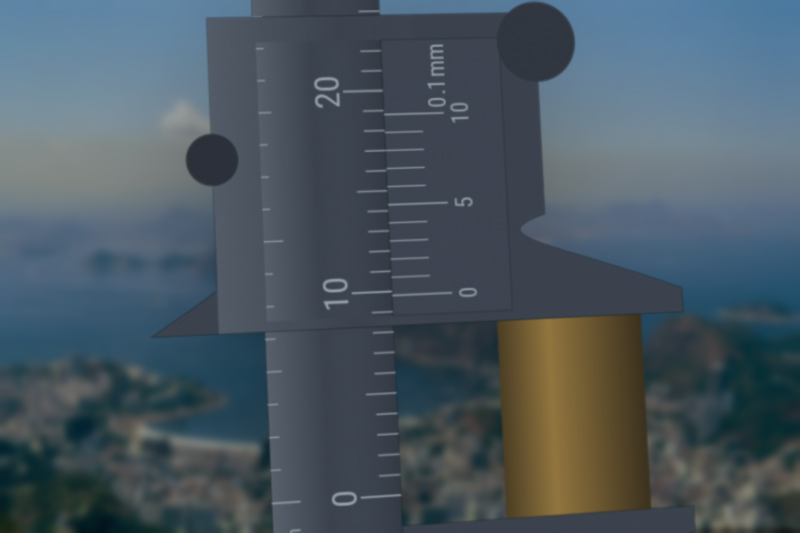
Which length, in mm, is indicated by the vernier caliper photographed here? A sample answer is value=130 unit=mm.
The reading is value=9.8 unit=mm
